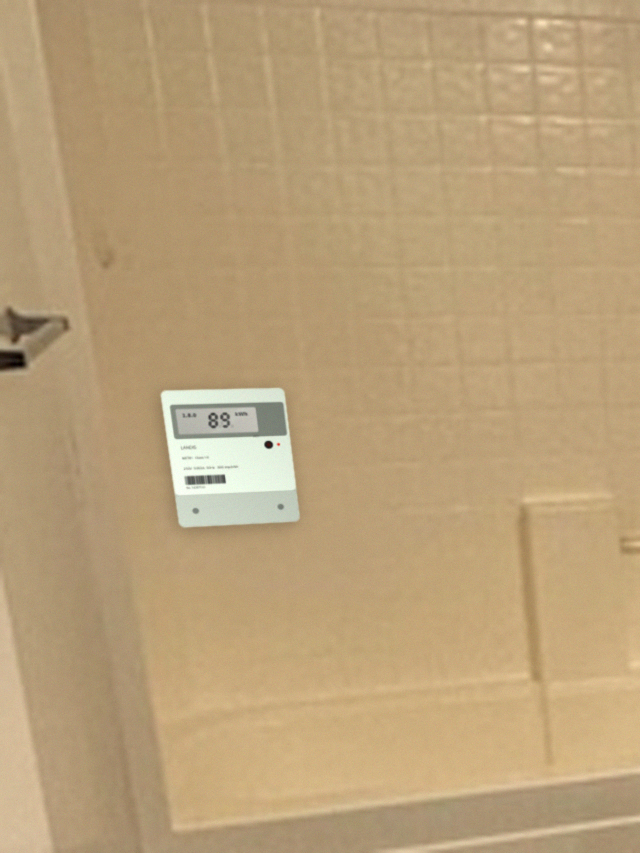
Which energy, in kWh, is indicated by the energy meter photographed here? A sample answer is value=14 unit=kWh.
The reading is value=89 unit=kWh
